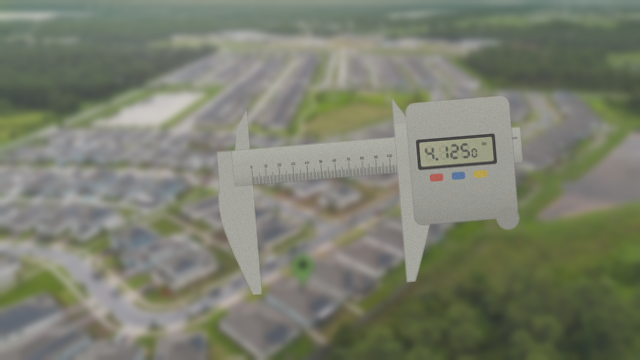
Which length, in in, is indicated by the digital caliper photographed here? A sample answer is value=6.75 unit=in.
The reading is value=4.1250 unit=in
